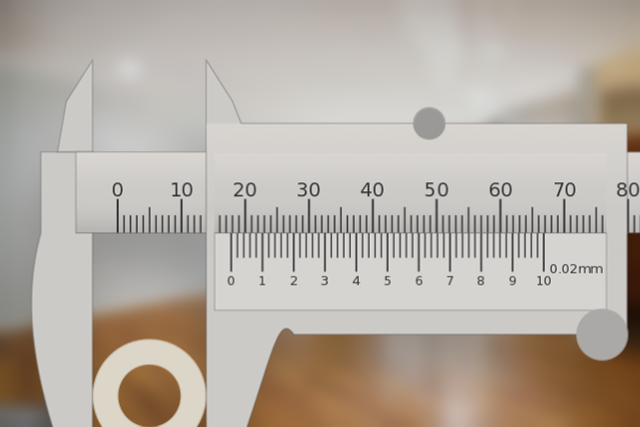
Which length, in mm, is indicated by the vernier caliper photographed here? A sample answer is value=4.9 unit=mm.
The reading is value=17.8 unit=mm
